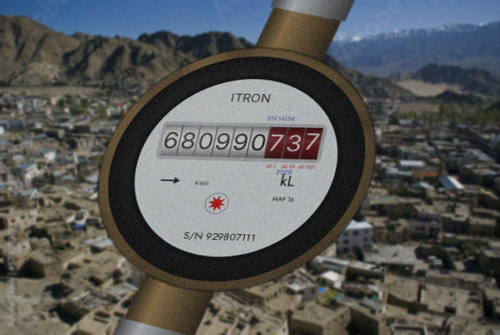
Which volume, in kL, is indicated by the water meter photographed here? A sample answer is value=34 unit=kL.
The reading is value=680990.737 unit=kL
